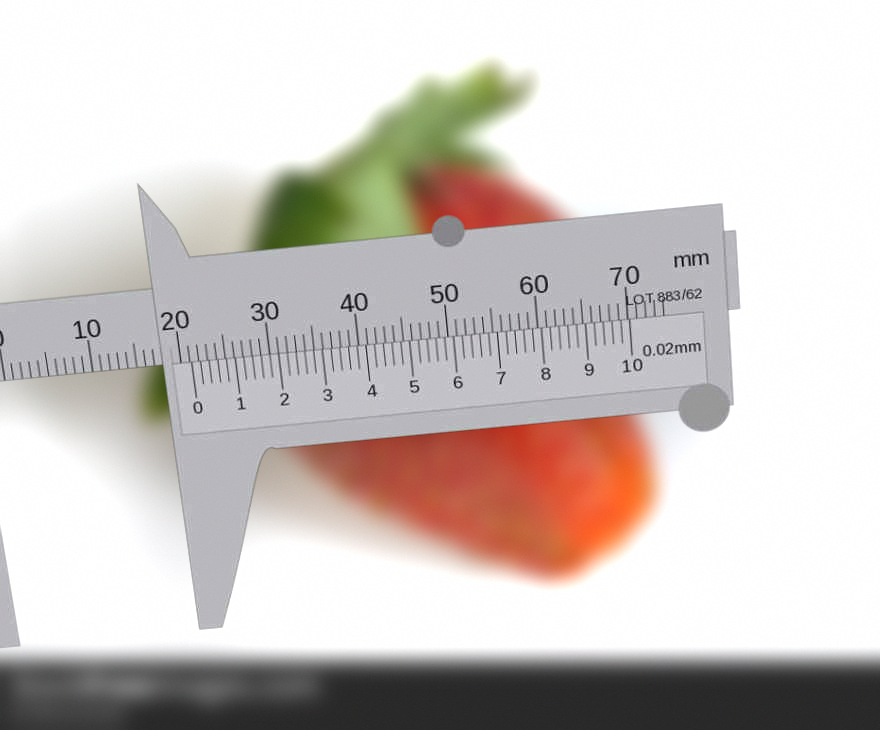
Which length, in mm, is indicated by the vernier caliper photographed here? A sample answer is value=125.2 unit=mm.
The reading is value=21.2 unit=mm
